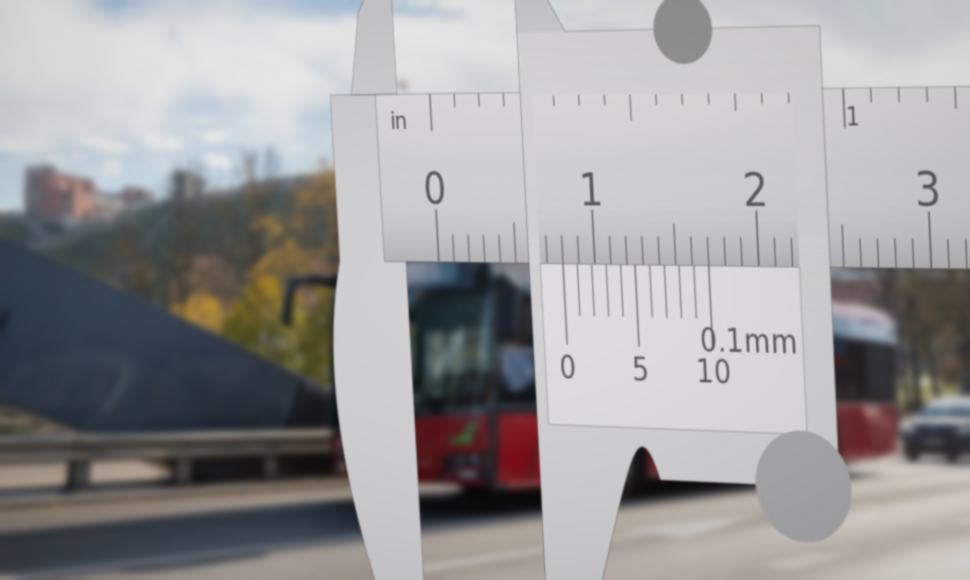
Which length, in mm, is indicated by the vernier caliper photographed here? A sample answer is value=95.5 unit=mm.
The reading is value=8.0 unit=mm
